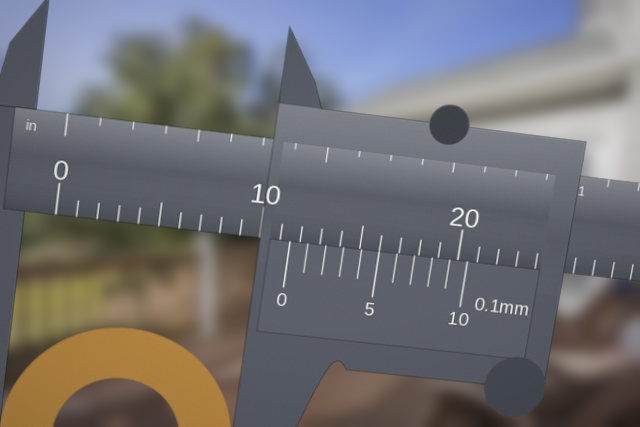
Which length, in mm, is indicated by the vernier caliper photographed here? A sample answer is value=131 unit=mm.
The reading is value=11.5 unit=mm
